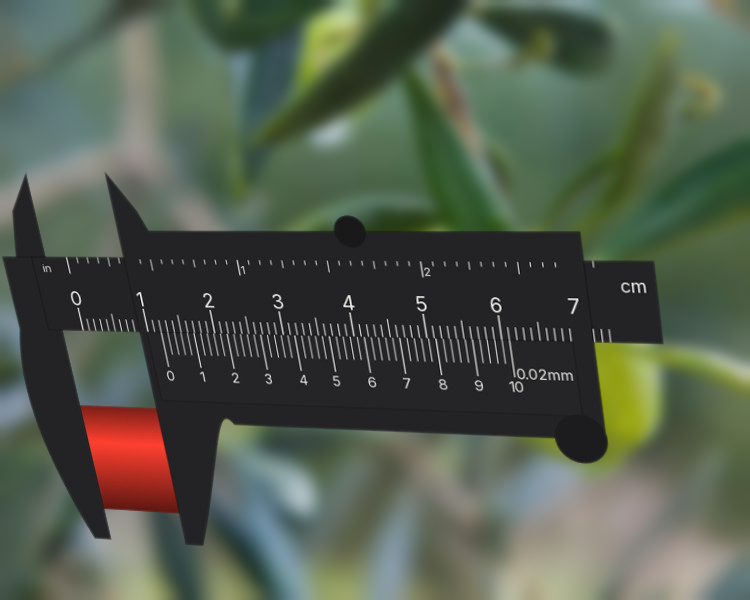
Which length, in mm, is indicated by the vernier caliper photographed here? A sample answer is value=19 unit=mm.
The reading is value=12.0 unit=mm
